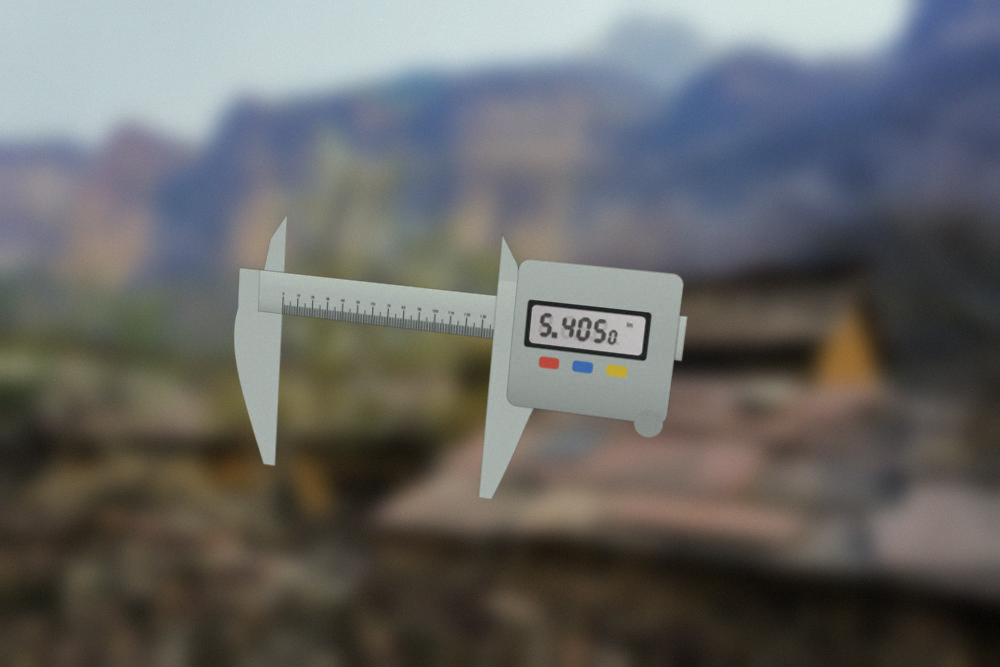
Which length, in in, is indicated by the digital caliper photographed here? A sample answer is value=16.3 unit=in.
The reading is value=5.4050 unit=in
